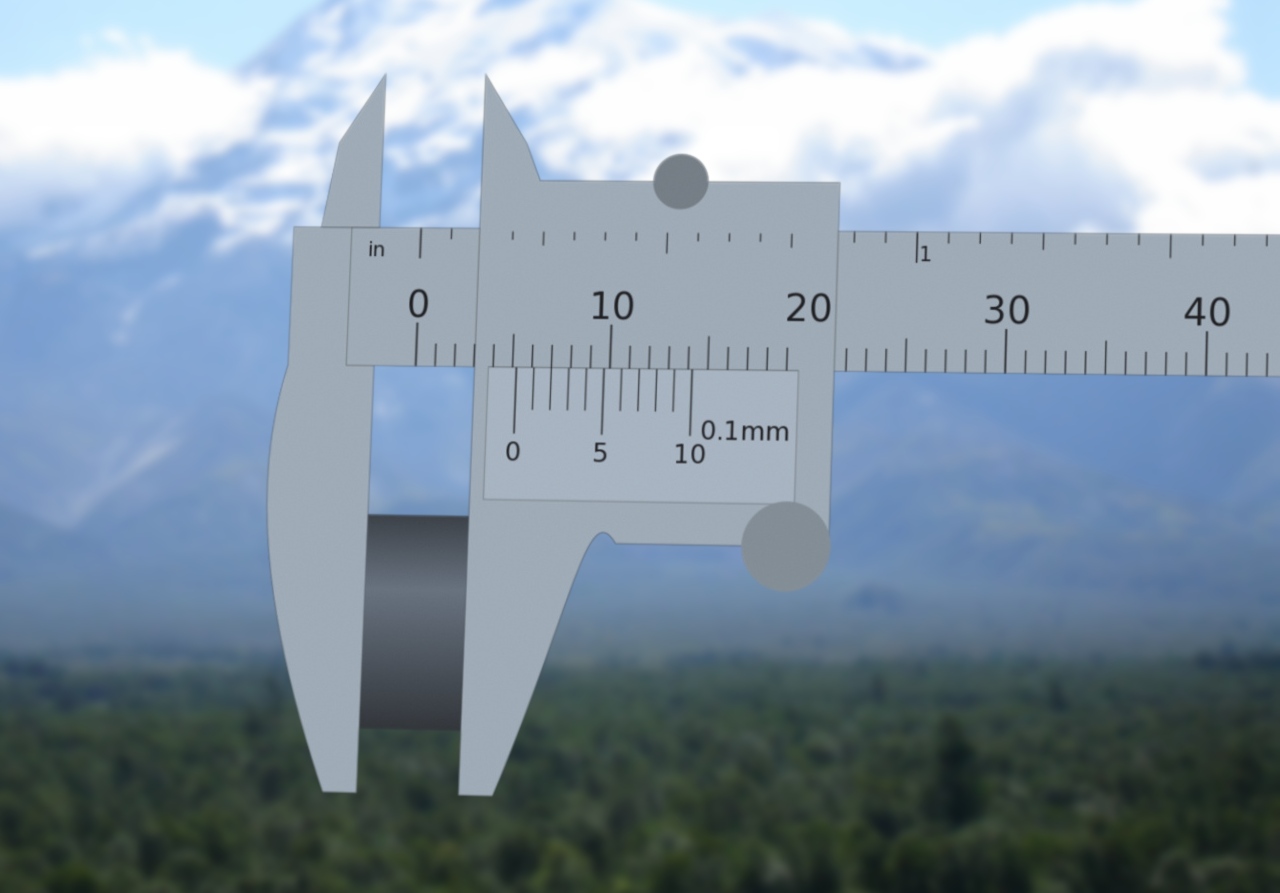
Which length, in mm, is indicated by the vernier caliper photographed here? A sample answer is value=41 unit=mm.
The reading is value=5.2 unit=mm
